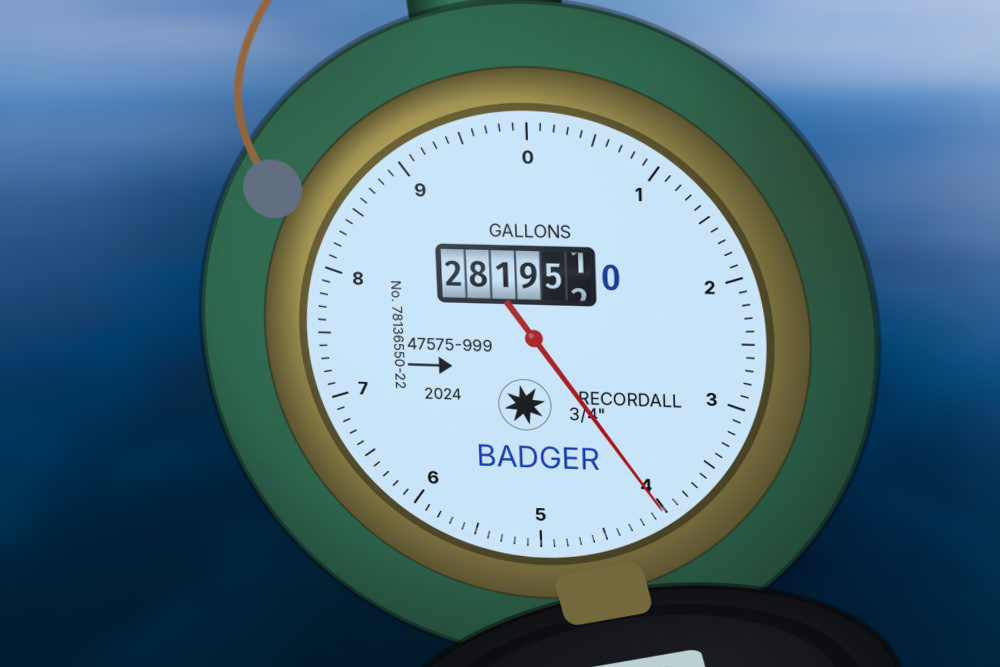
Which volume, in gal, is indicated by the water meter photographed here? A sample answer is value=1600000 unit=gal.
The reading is value=2819514.0 unit=gal
